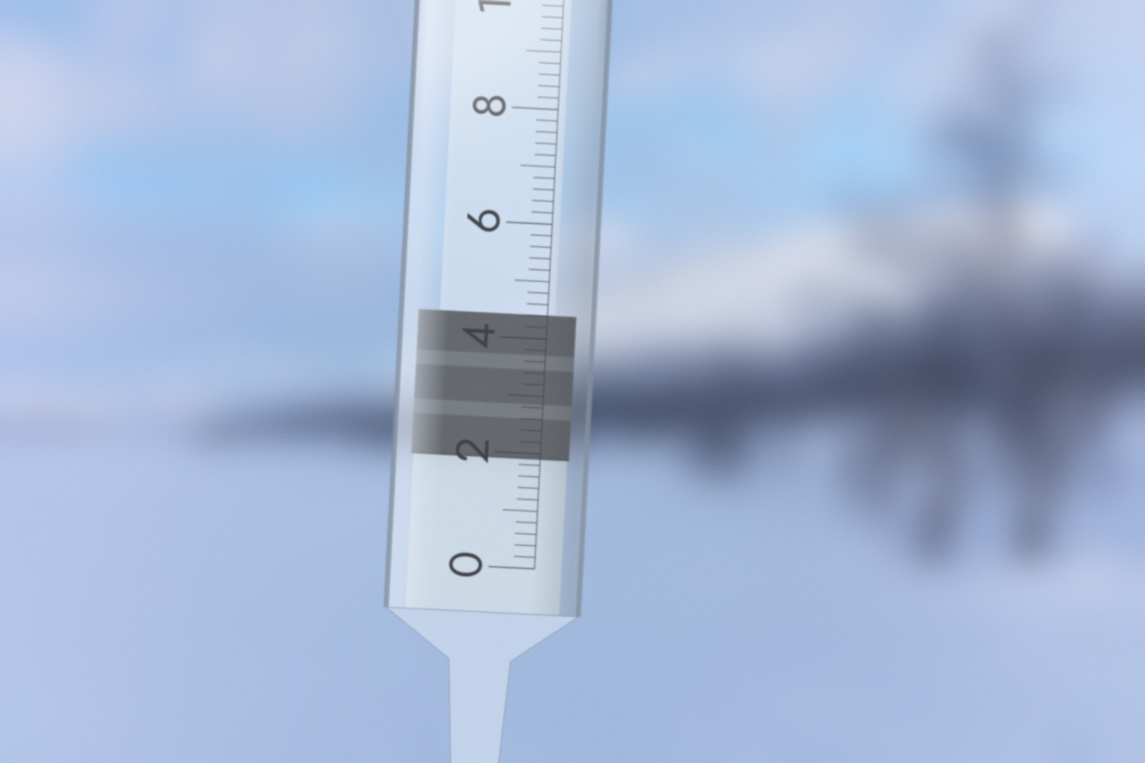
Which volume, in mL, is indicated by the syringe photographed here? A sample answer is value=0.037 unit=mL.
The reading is value=1.9 unit=mL
